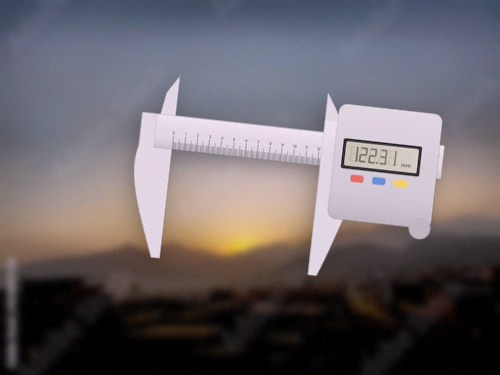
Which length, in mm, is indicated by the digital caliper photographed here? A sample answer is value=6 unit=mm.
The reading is value=122.31 unit=mm
